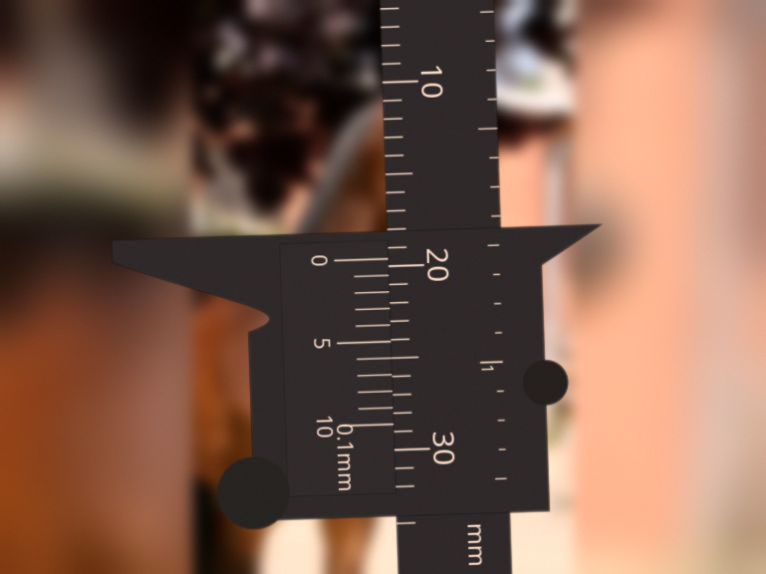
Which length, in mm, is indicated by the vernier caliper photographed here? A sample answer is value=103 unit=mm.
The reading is value=19.6 unit=mm
